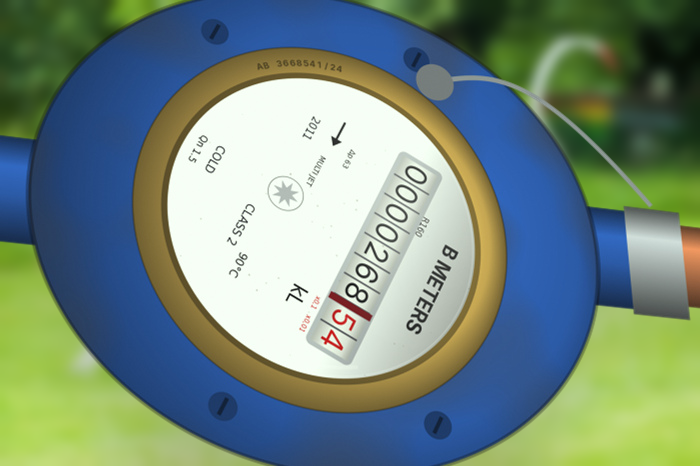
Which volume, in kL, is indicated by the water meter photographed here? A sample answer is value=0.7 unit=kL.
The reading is value=268.54 unit=kL
